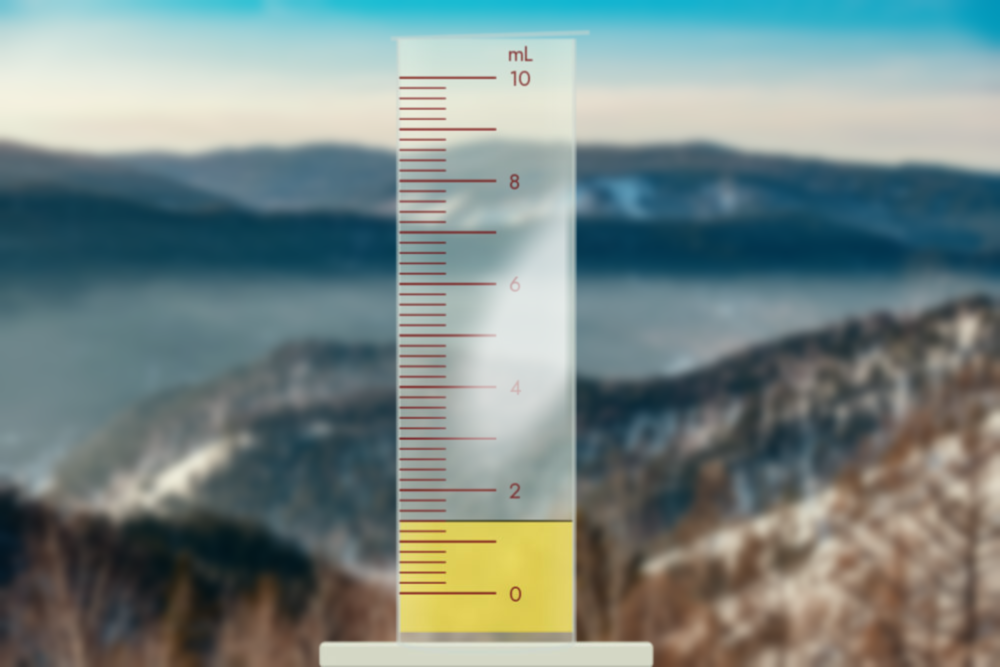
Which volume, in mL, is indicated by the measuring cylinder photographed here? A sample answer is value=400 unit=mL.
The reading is value=1.4 unit=mL
